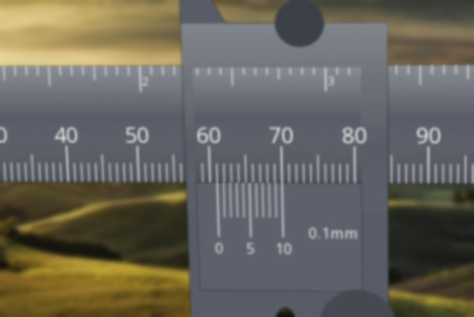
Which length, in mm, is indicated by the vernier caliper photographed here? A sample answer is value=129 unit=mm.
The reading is value=61.0 unit=mm
